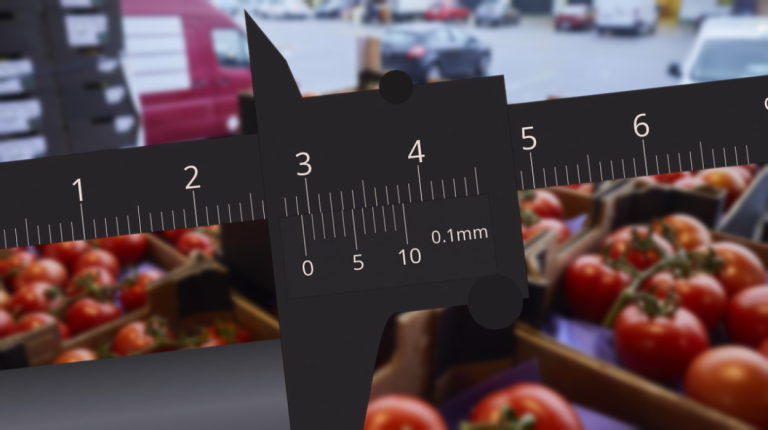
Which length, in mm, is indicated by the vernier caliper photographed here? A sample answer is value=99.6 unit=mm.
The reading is value=29.3 unit=mm
